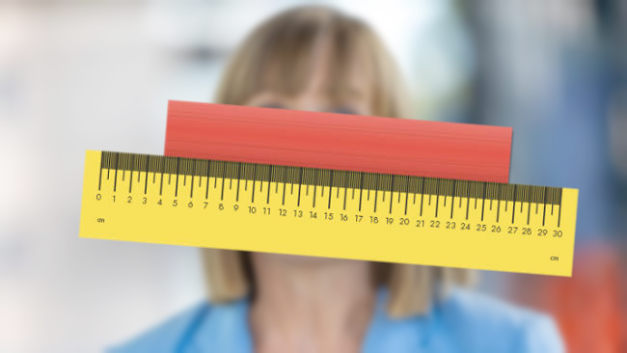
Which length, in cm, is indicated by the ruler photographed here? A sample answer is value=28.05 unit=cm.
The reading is value=22.5 unit=cm
